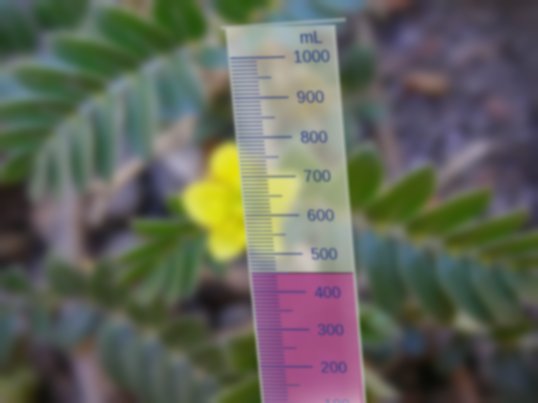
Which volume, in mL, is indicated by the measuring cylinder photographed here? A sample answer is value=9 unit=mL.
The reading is value=450 unit=mL
